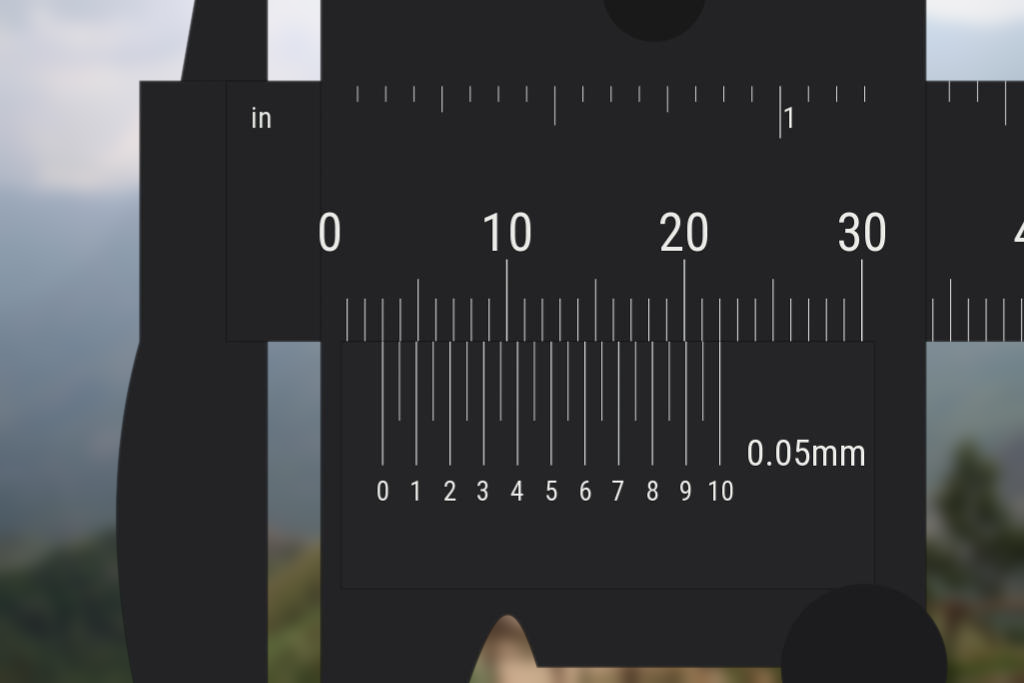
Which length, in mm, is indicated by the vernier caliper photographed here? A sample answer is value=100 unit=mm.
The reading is value=3.0 unit=mm
